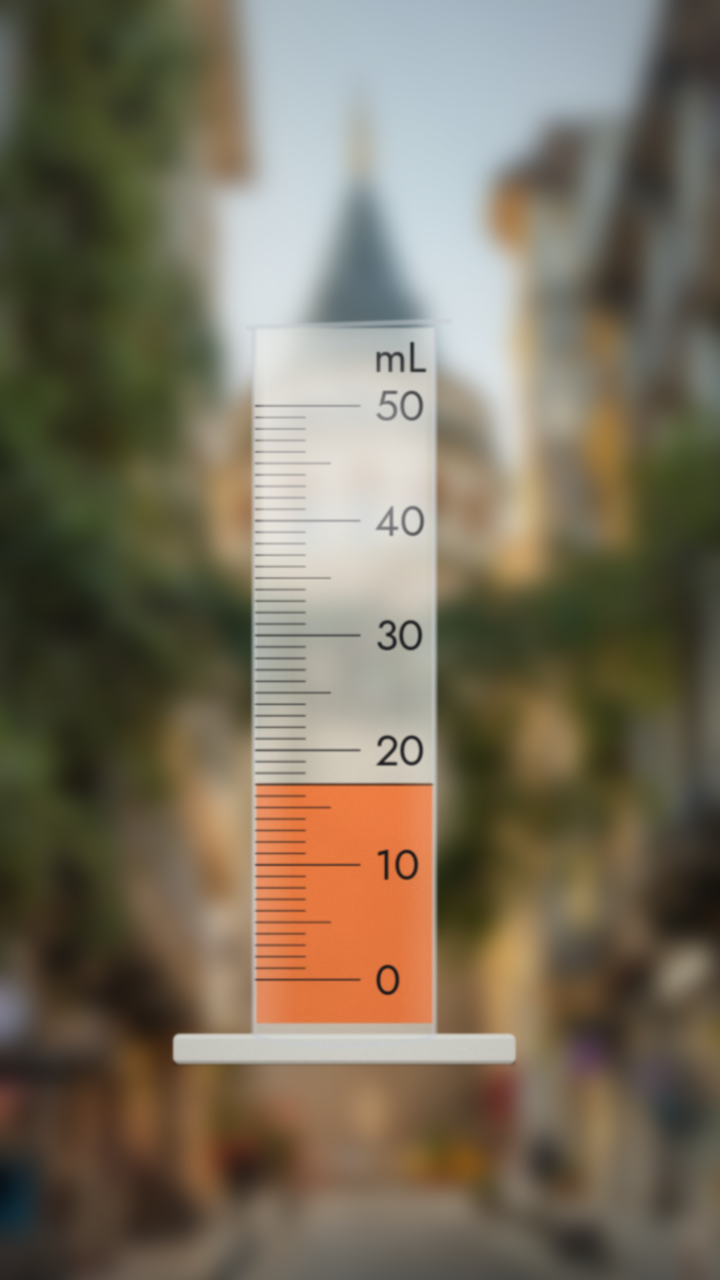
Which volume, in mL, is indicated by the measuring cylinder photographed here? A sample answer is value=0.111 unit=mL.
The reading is value=17 unit=mL
